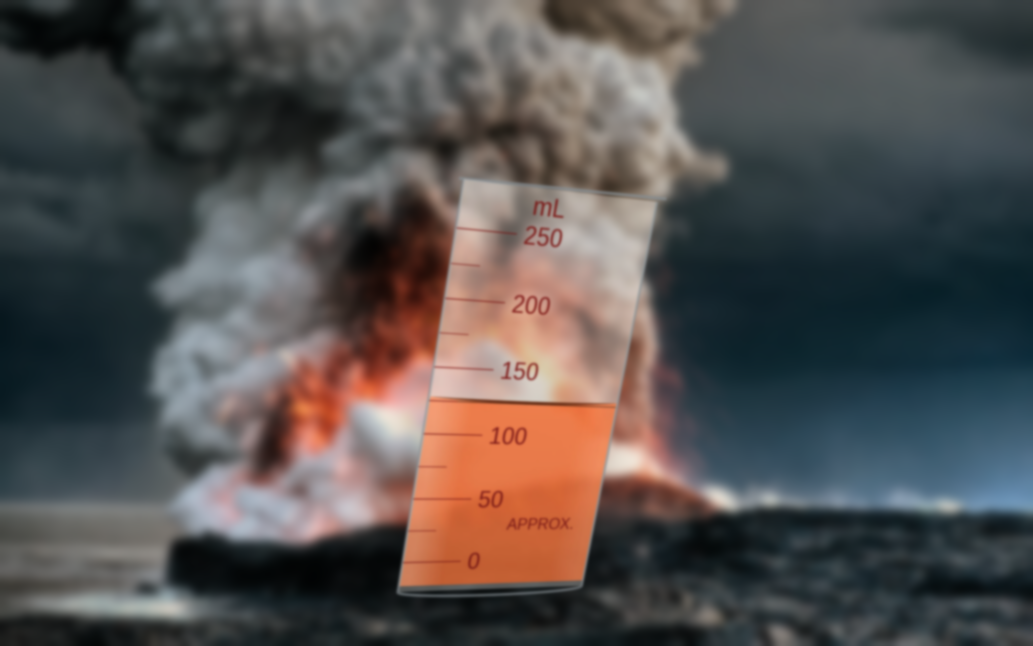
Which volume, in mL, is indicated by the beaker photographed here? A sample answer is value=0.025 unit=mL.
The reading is value=125 unit=mL
